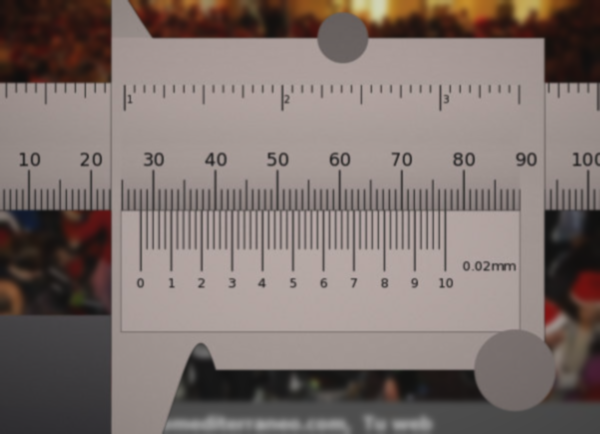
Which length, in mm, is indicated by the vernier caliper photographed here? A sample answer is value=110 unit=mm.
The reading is value=28.0 unit=mm
